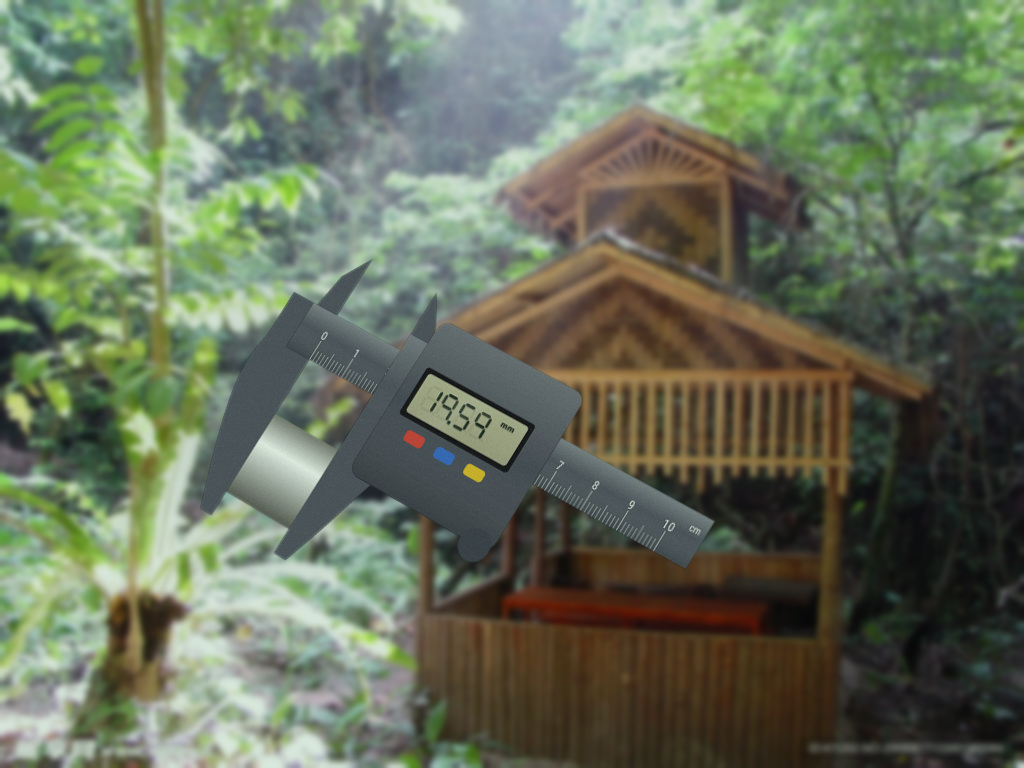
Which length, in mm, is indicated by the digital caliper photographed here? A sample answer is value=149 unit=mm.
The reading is value=19.59 unit=mm
